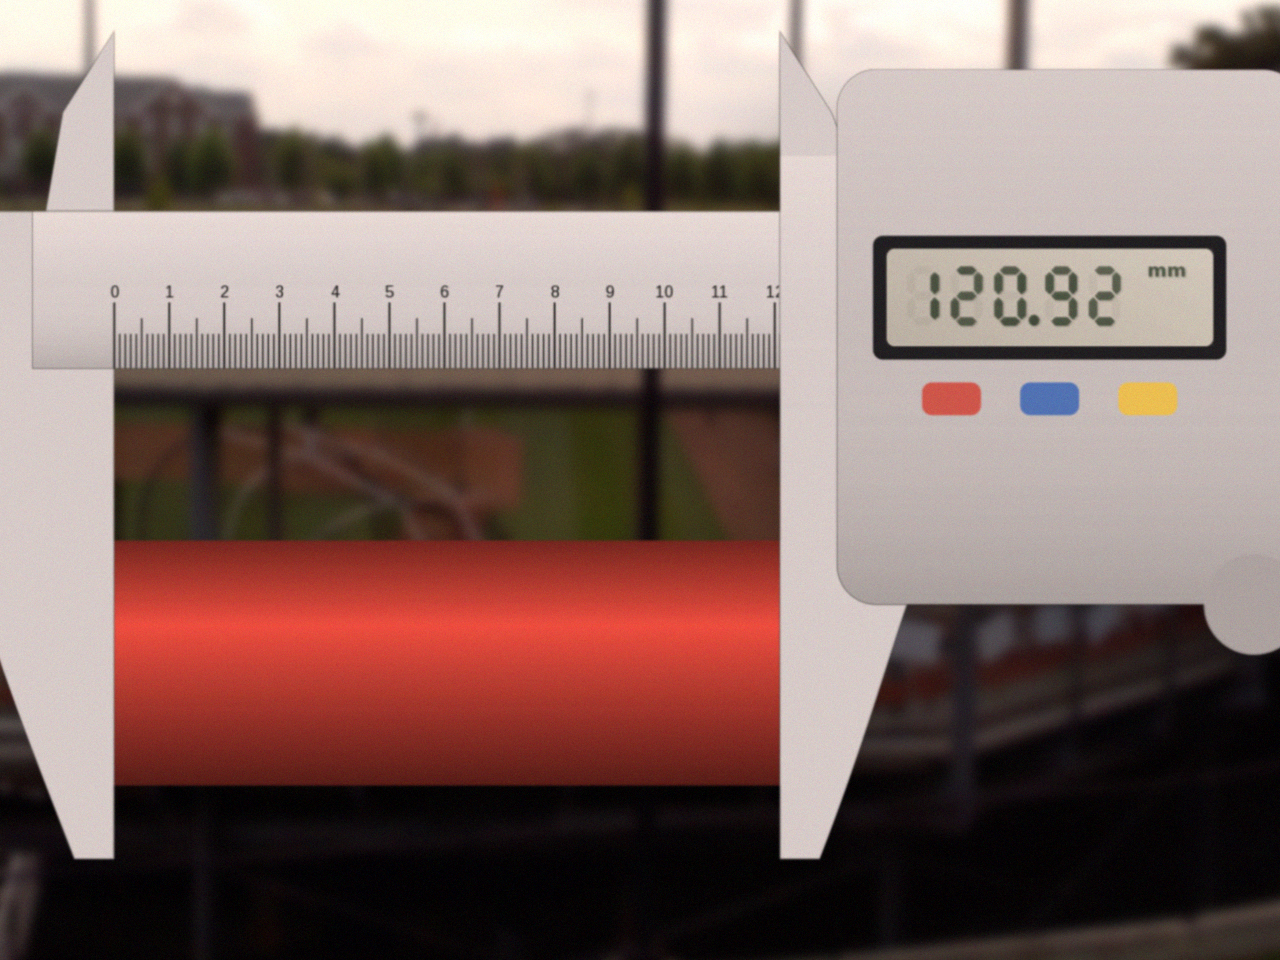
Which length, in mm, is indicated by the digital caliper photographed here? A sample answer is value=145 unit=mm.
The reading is value=120.92 unit=mm
